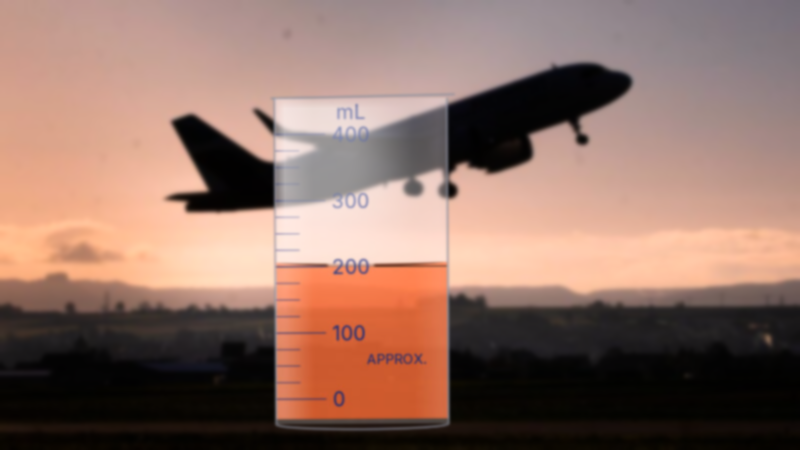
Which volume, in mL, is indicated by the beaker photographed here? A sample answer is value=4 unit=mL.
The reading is value=200 unit=mL
